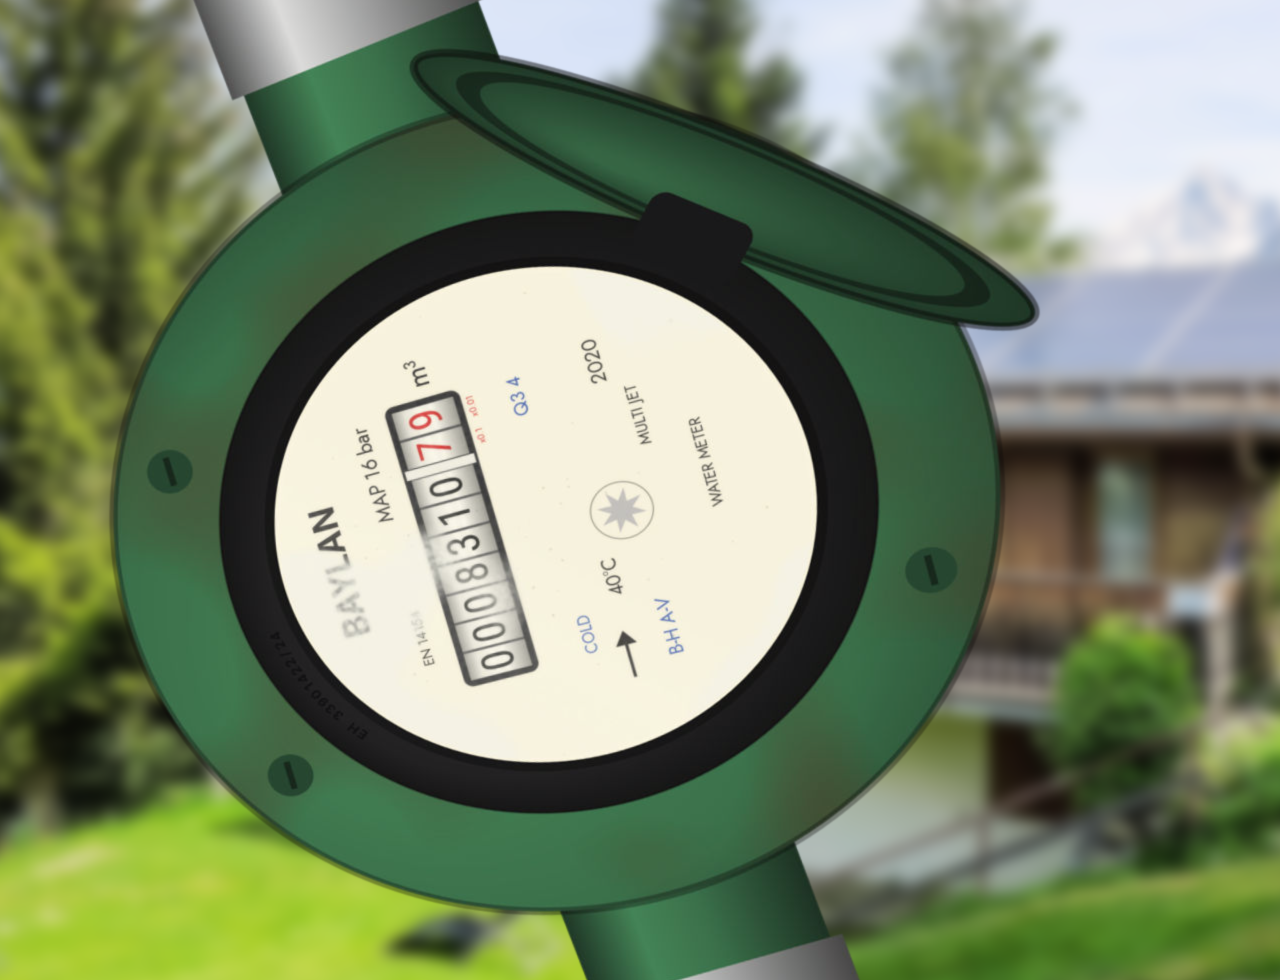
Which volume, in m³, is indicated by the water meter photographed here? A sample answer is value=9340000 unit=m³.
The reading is value=8310.79 unit=m³
